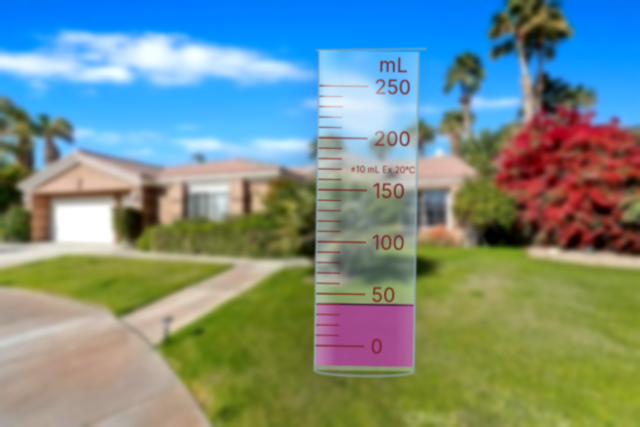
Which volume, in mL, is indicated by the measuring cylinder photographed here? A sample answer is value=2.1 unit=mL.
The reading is value=40 unit=mL
